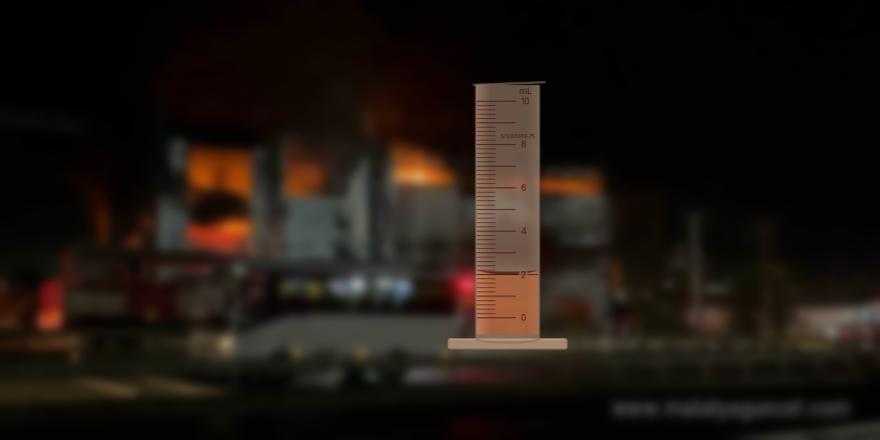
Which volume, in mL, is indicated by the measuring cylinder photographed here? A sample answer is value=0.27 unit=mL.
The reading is value=2 unit=mL
